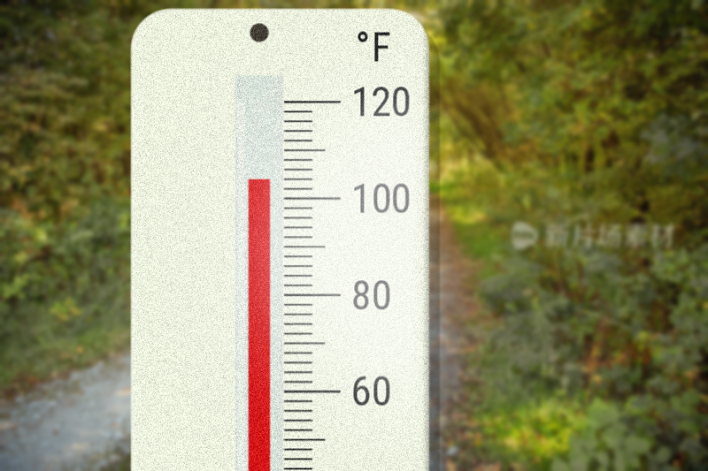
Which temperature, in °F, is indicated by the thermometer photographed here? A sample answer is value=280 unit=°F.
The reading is value=104 unit=°F
